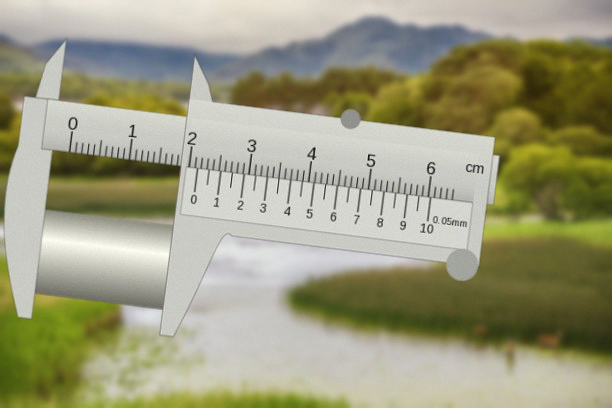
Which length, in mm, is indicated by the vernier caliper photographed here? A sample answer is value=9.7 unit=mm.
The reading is value=21.4 unit=mm
